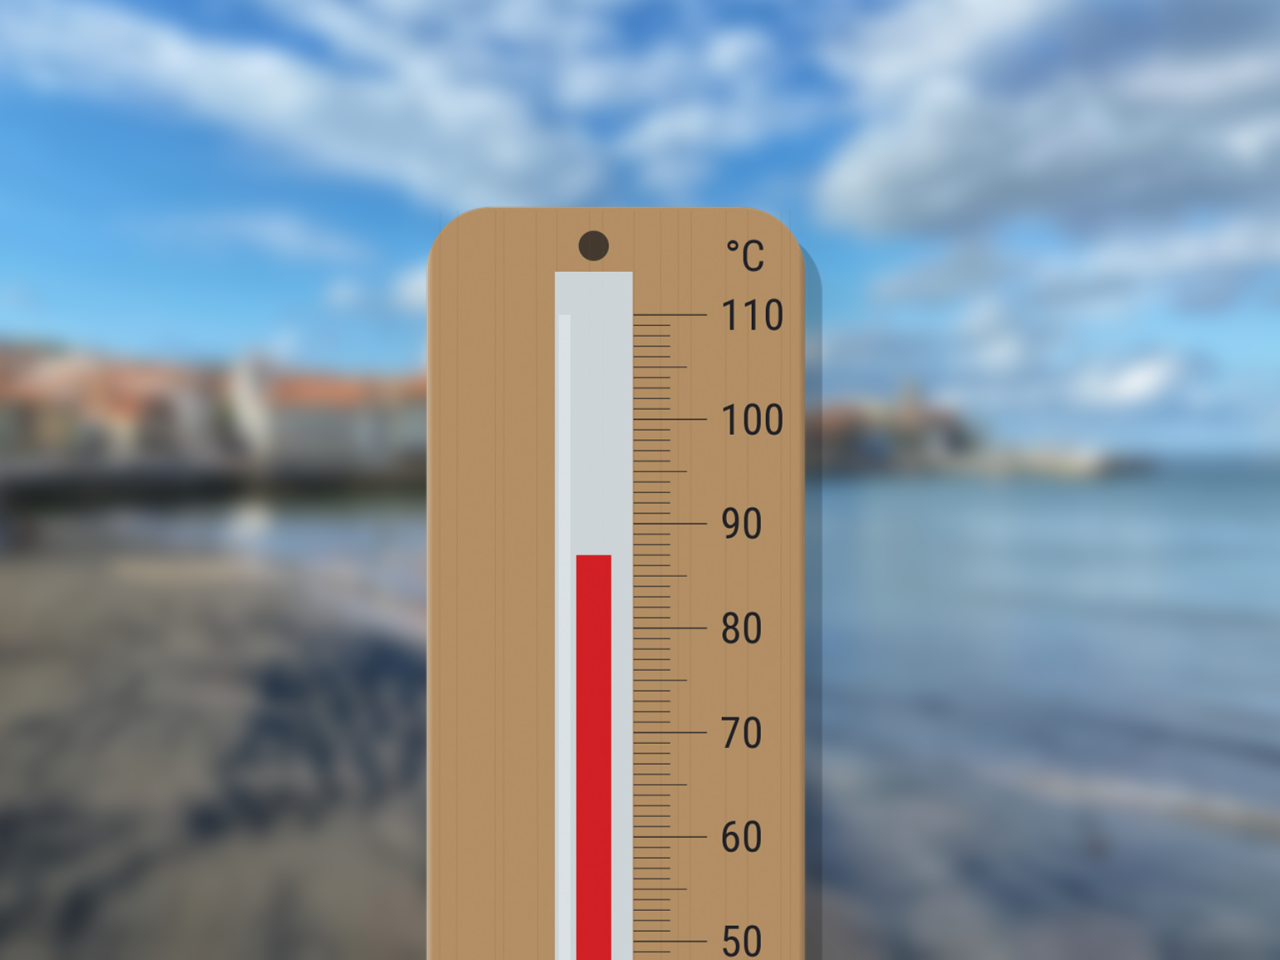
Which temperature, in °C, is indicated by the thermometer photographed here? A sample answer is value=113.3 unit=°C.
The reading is value=87 unit=°C
